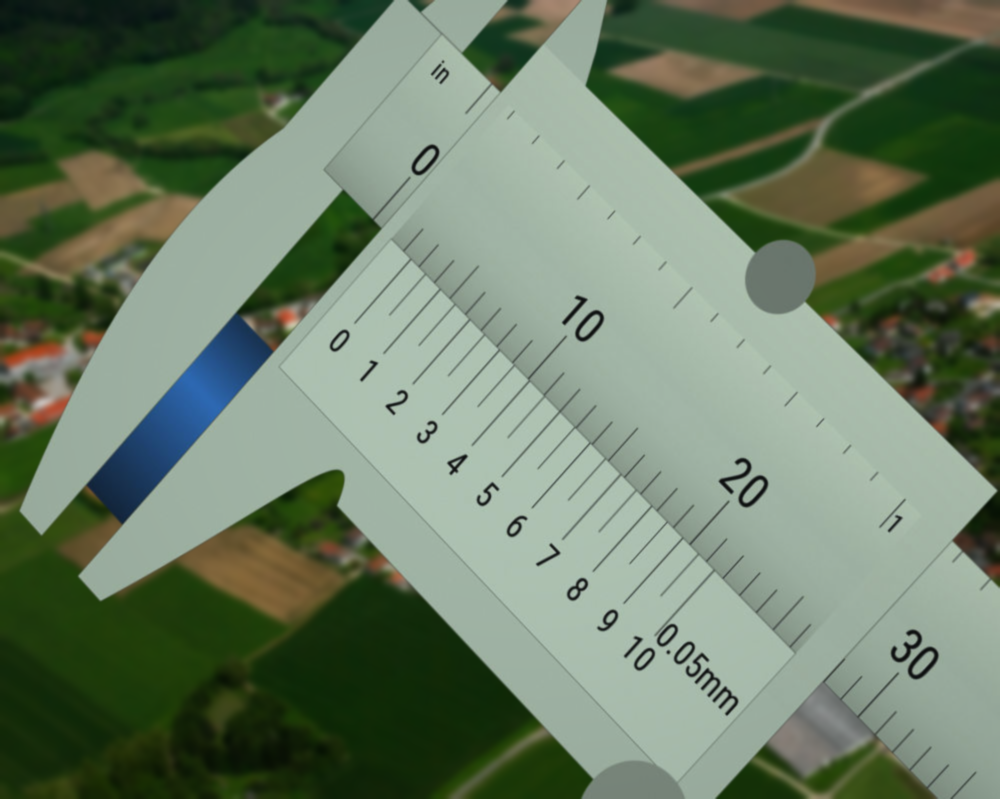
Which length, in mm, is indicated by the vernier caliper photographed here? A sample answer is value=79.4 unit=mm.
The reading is value=2.5 unit=mm
